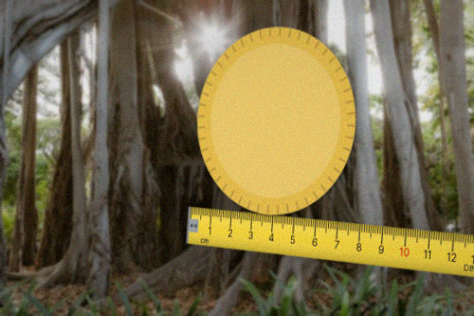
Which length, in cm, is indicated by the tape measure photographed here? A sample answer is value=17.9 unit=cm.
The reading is value=7.5 unit=cm
